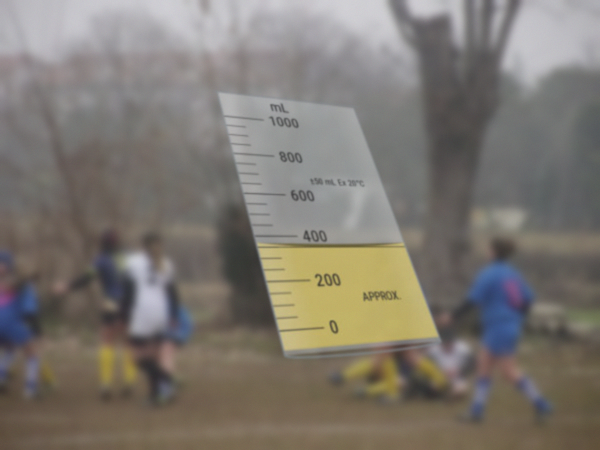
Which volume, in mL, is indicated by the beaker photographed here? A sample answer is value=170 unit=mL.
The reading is value=350 unit=mL
